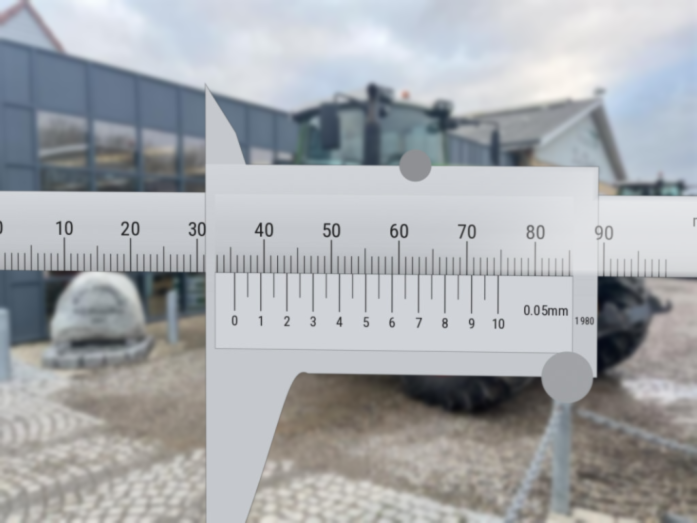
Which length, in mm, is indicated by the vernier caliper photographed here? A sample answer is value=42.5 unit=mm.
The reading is value=35.6 unit=mm
